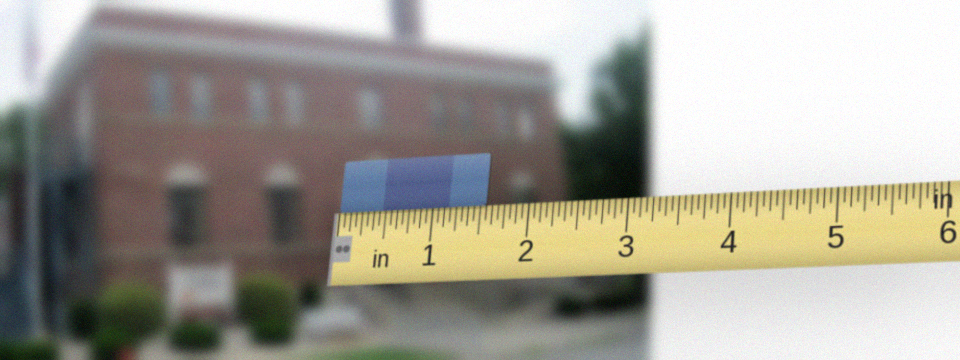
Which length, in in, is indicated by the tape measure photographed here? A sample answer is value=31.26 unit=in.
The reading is value=1.5625 unit=in
